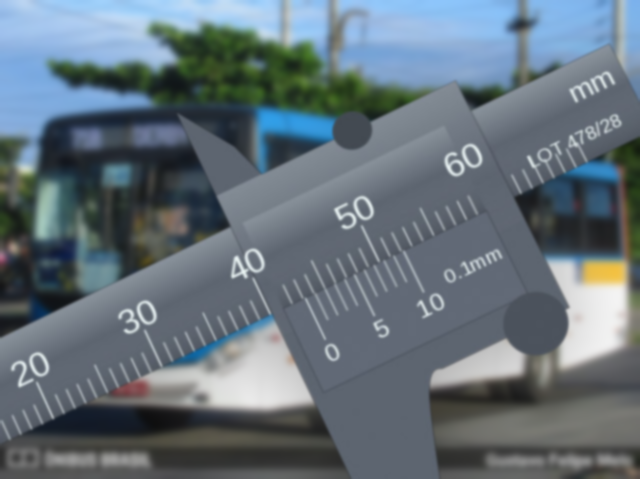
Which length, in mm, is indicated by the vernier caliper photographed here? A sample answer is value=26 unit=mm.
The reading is value=43.2 unit=mm
